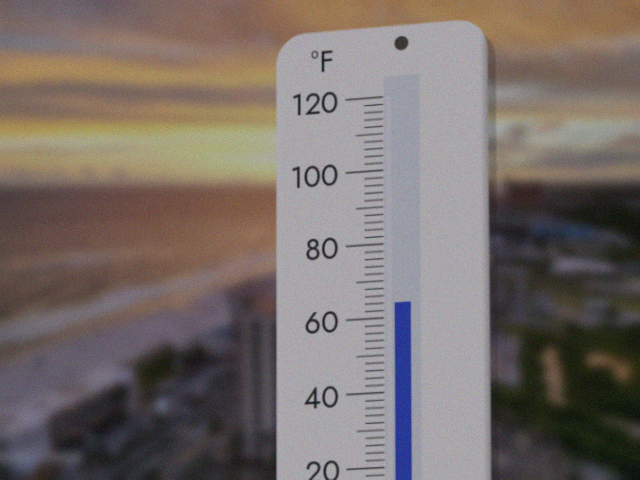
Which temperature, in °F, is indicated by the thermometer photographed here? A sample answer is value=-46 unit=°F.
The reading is value=64 unit=°F
